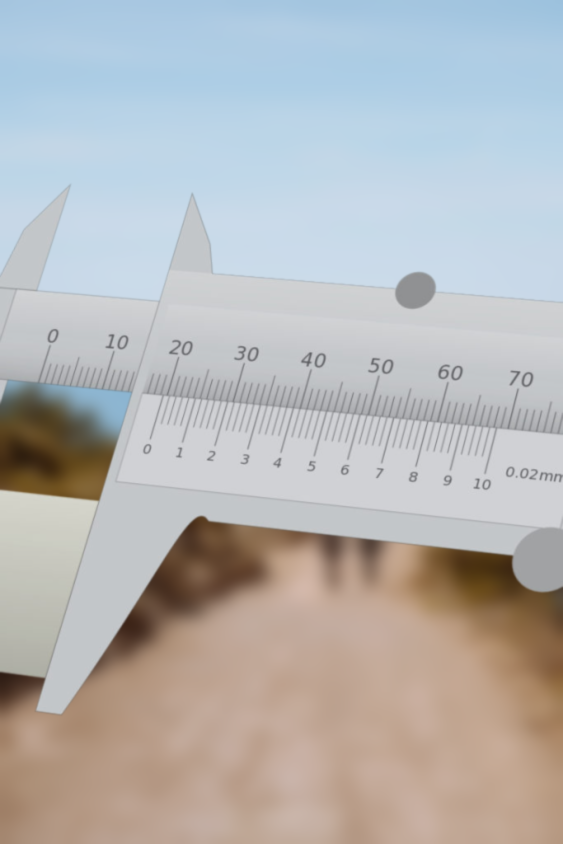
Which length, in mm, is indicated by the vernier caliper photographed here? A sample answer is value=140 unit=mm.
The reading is value=19.4 unit=mm
